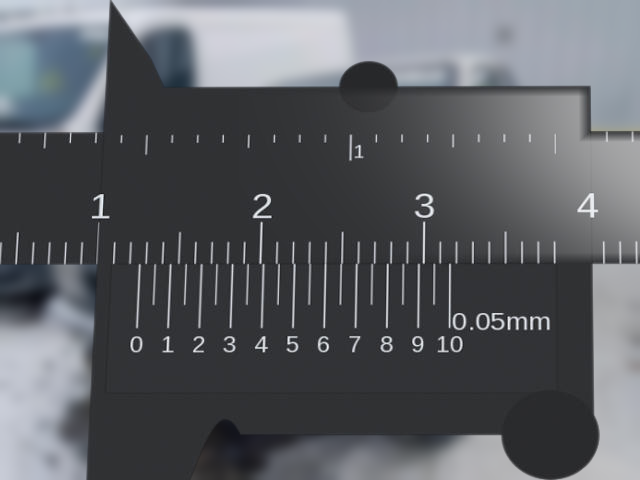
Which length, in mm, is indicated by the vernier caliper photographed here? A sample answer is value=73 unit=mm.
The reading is value=12.6 unit=mm
